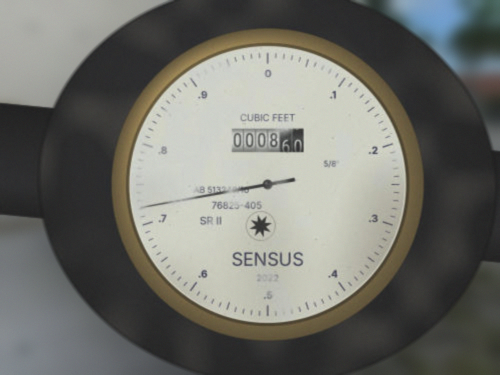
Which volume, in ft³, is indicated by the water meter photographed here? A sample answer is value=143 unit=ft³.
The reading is value=859.72 unit=ft³
